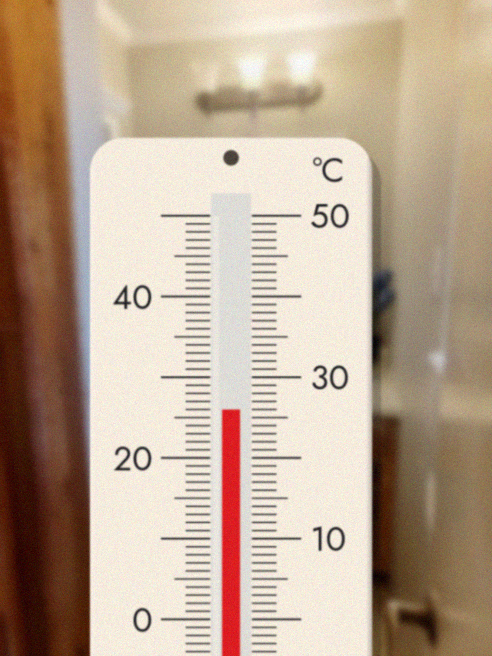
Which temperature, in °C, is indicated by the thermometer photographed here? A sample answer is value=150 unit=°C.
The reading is value=26 unit=°C
